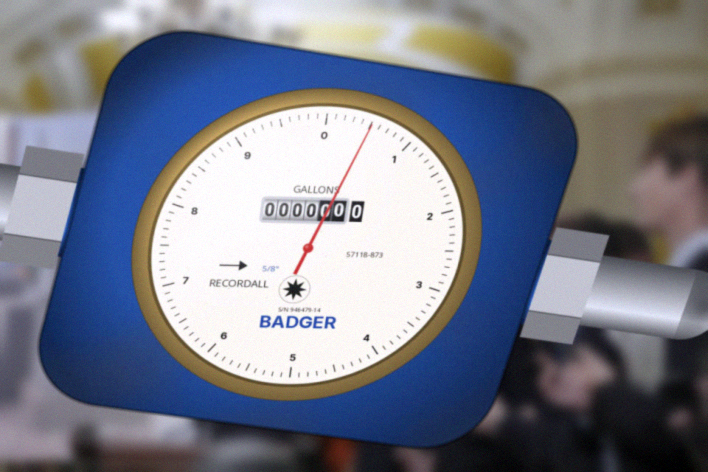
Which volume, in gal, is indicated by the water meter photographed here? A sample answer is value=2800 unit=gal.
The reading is value=0.5 unit=gal
